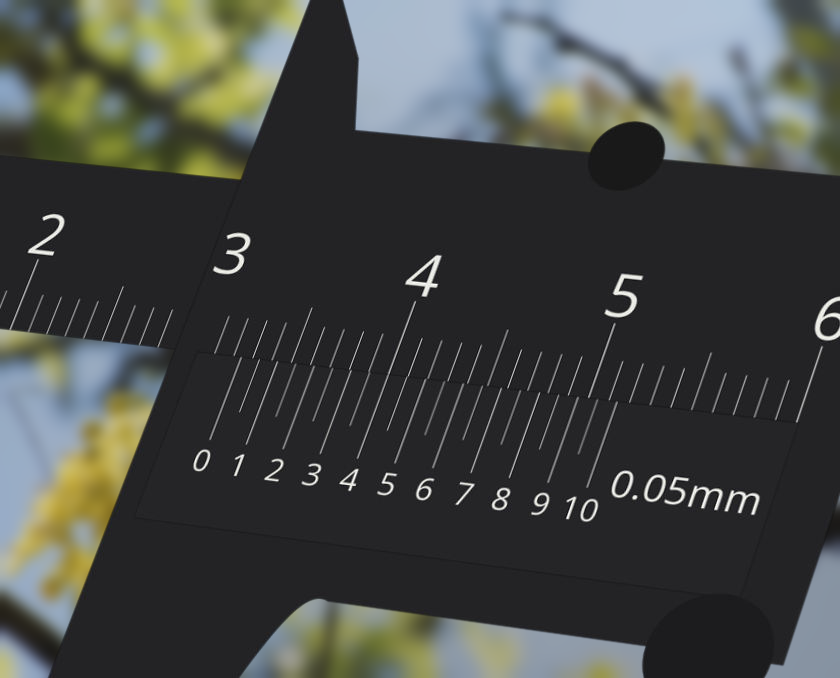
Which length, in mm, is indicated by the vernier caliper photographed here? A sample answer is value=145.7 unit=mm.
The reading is value=32.4 unit=mm
